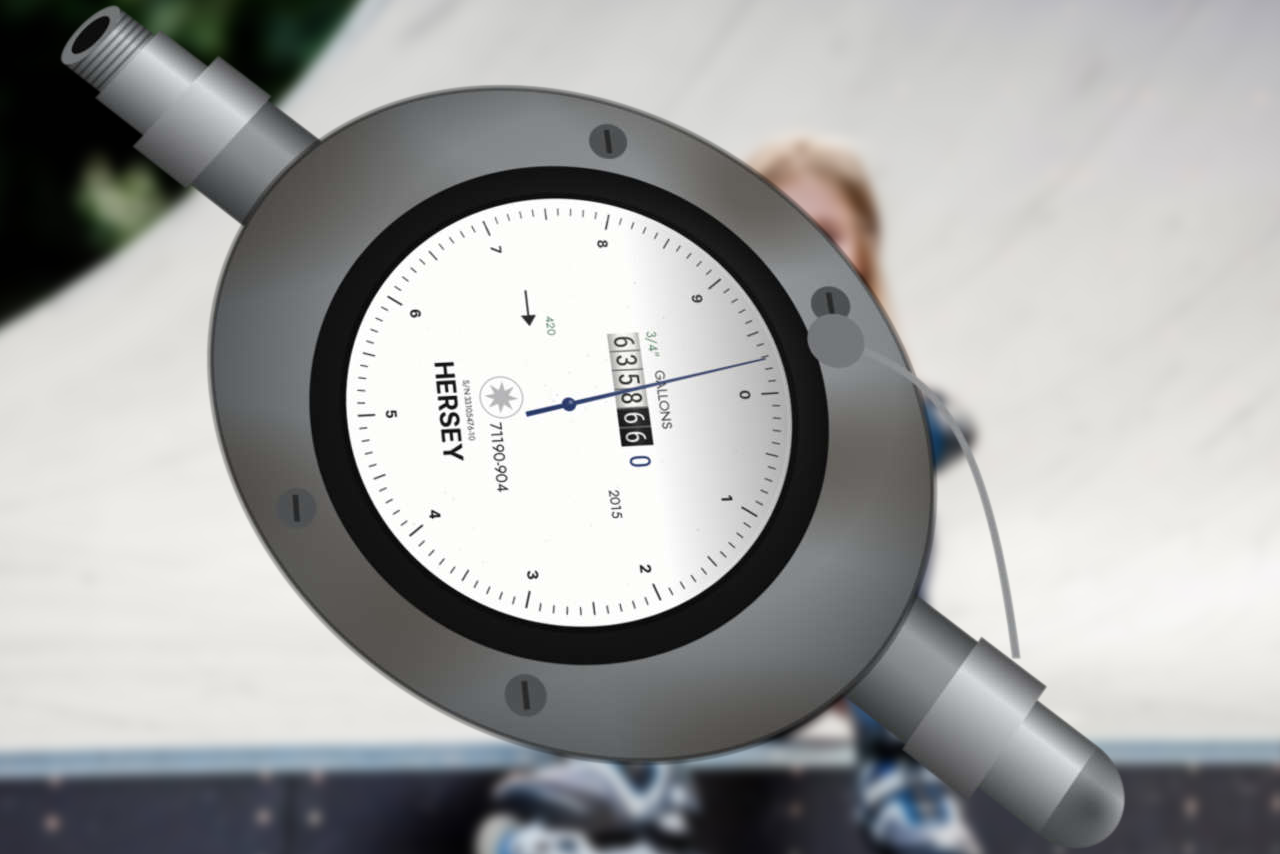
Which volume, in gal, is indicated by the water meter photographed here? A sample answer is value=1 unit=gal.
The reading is value=6358659.7 unit=gal
